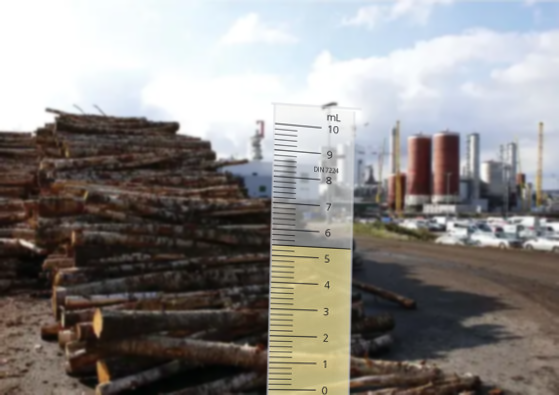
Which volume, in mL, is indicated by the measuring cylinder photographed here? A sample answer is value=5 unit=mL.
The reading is value=5.4 unit=mL
